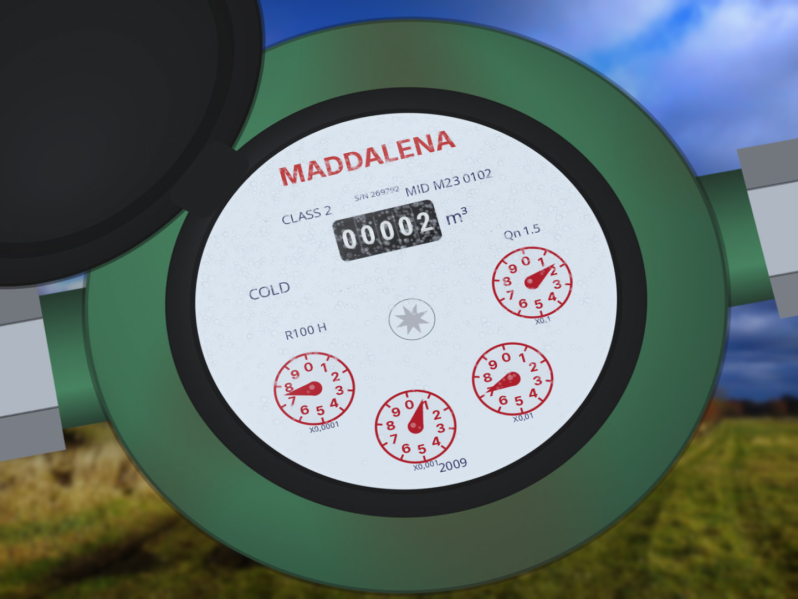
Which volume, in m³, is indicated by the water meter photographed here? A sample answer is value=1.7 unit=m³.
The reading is value=2.1707 unit=m³
